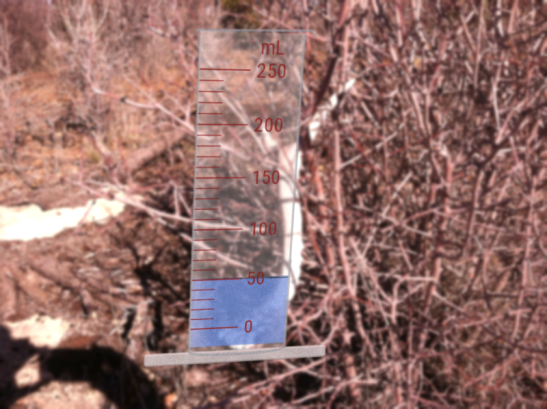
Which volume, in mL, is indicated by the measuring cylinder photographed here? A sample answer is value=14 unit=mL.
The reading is value=50 unit=mL
